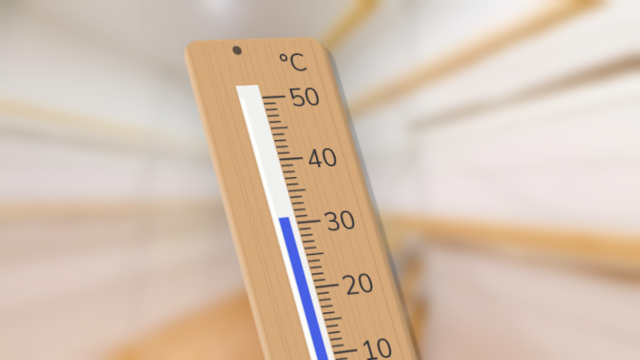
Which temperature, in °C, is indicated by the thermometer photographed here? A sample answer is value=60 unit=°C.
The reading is value=31 unit=°C
